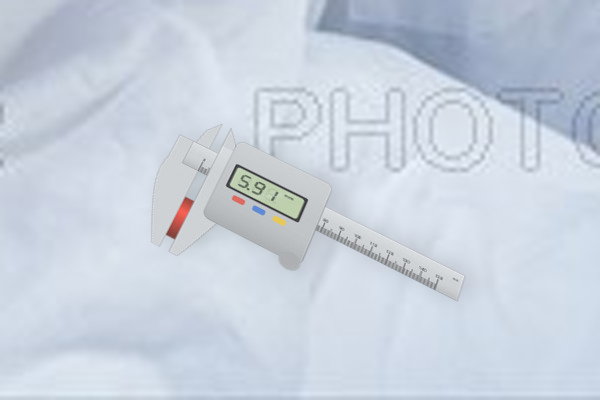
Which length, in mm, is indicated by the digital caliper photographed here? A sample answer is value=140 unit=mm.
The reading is value=5.91 unit=mm
